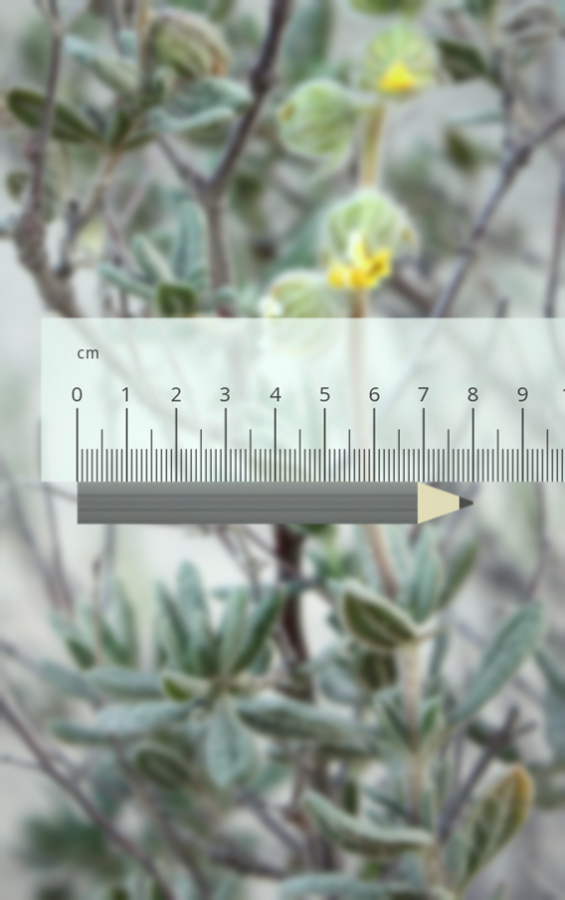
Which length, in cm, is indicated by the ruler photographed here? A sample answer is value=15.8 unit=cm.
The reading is value=8 unit=cm
